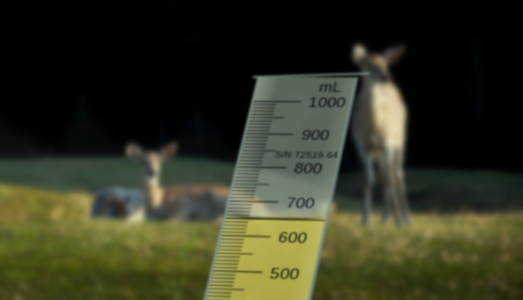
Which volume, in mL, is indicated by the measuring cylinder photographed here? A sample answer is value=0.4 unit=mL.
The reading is value=650 unit=mL
